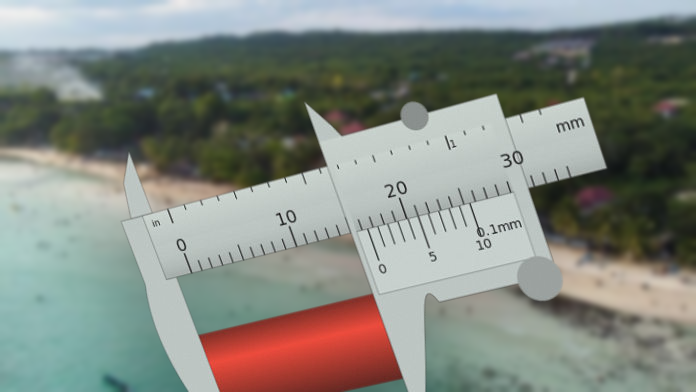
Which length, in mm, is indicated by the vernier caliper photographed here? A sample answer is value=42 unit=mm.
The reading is value=16.5 unit=mm
